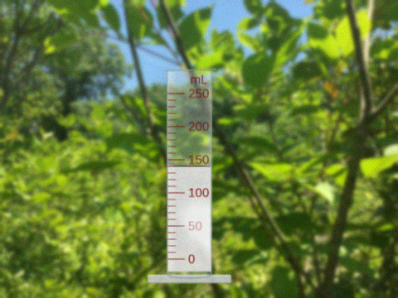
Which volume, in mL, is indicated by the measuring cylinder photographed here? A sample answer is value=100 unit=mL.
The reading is value=140 unit=mL
